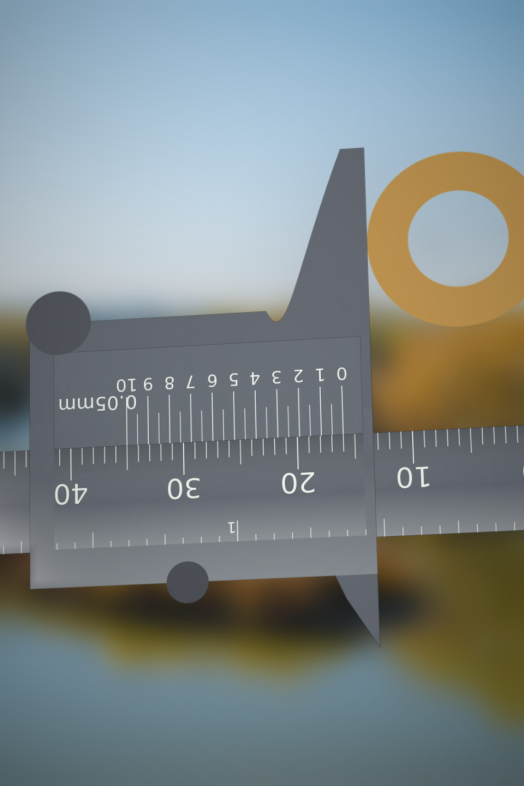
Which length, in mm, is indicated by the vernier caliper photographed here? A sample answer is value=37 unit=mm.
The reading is value=16.0 unit=mm
